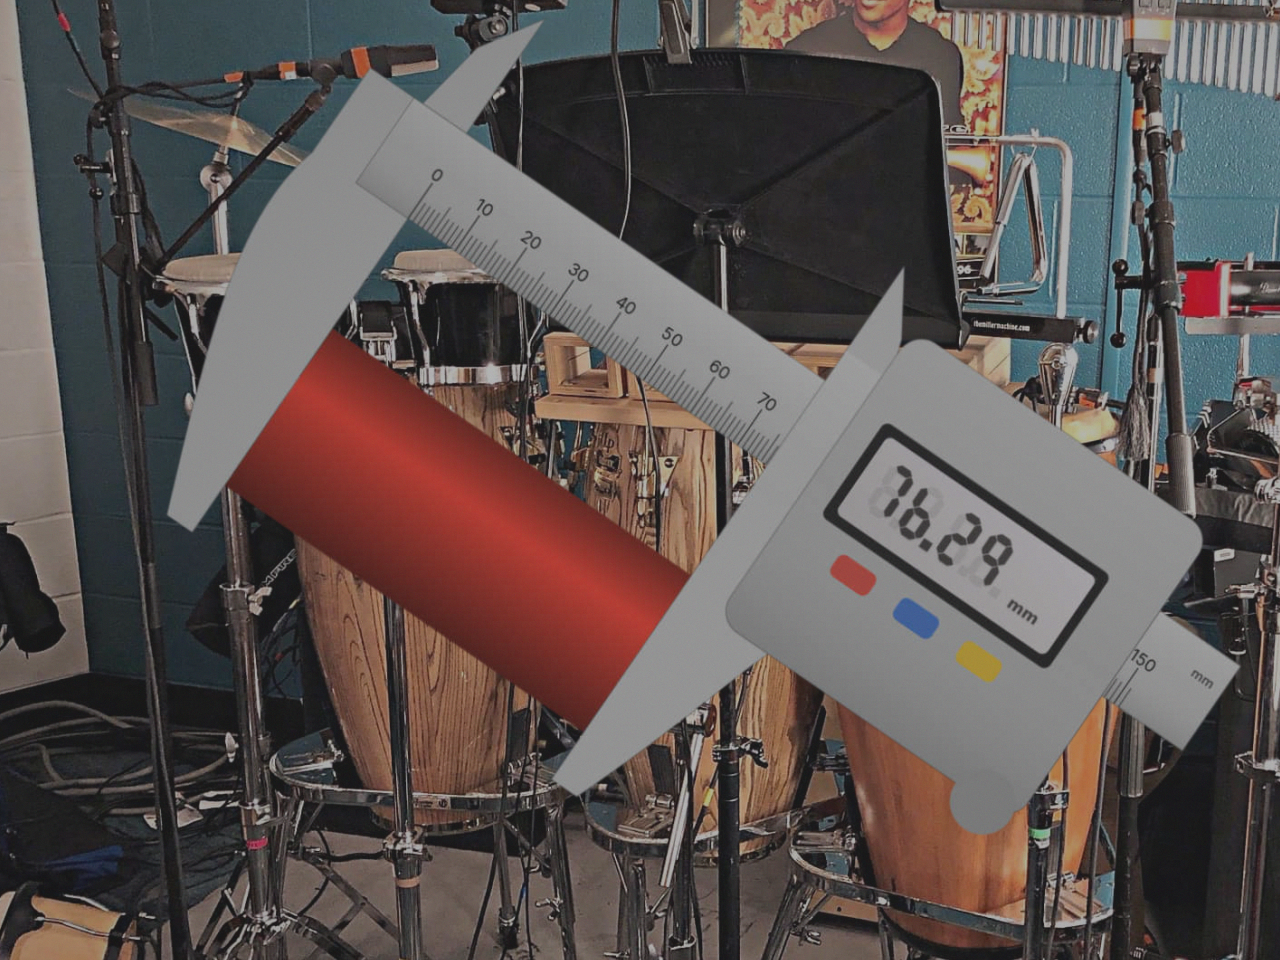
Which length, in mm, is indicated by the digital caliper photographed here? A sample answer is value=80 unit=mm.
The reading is value=76.29 unit=mm
